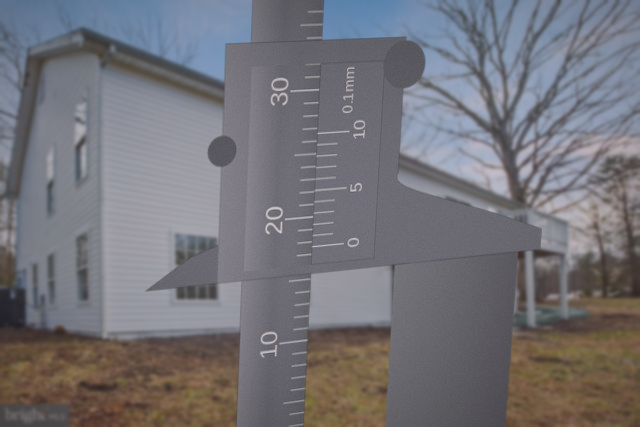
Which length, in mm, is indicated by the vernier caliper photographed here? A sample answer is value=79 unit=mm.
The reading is value=17.6 unit=mm
